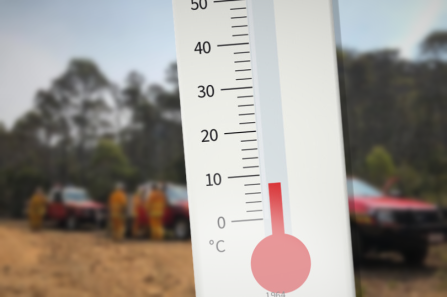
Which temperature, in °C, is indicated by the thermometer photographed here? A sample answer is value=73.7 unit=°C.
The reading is value=8 unit=°C
